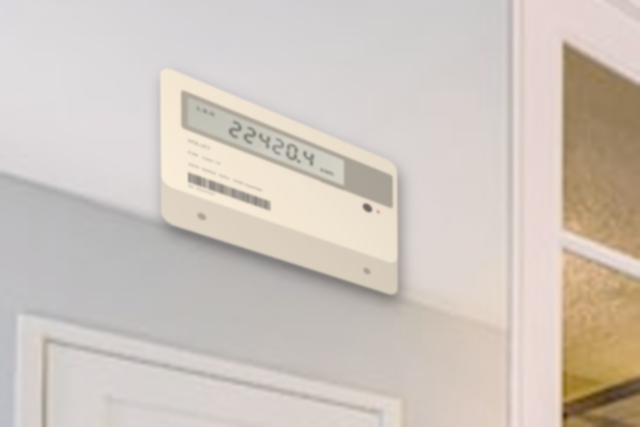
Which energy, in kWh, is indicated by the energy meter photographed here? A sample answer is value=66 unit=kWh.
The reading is value=22420.4 unit=kWh
